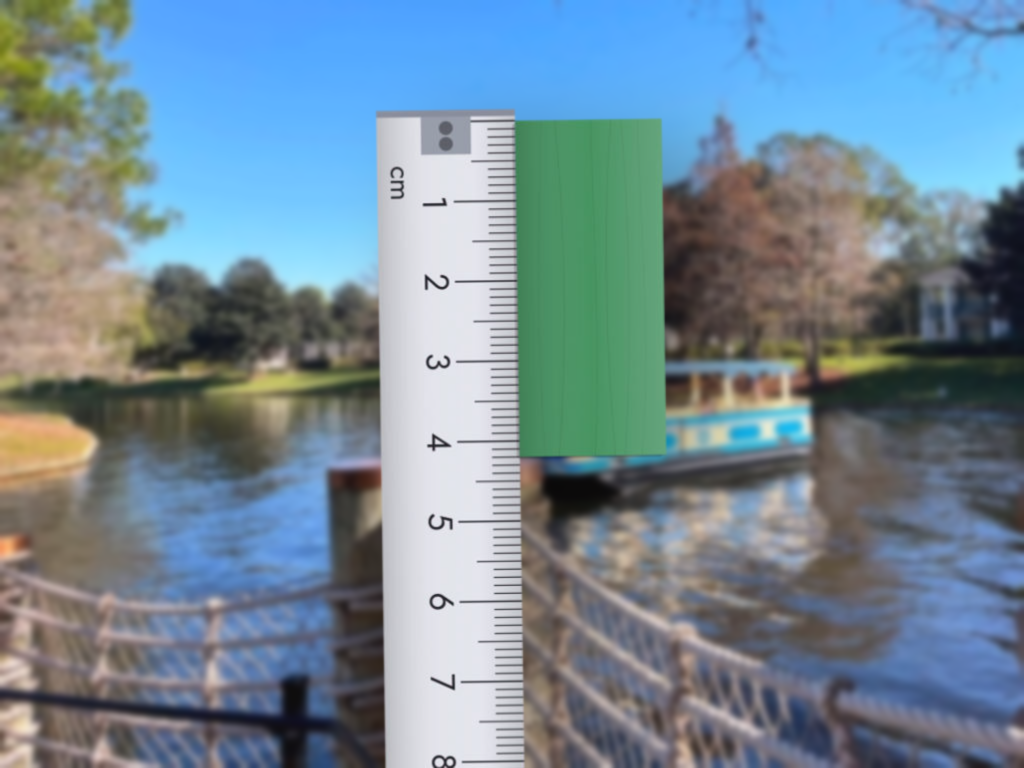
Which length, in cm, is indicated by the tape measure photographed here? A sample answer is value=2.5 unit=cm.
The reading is value=4.2 unit=cm
